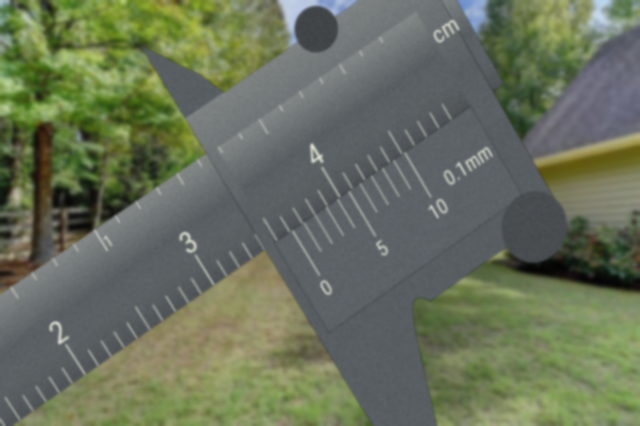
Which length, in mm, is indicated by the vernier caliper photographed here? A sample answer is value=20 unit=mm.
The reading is value=36.2 unit=mm
